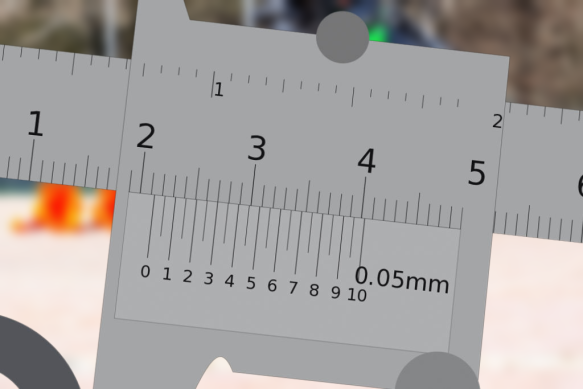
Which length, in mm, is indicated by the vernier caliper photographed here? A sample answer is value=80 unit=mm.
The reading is value=21.3 unit=mm
